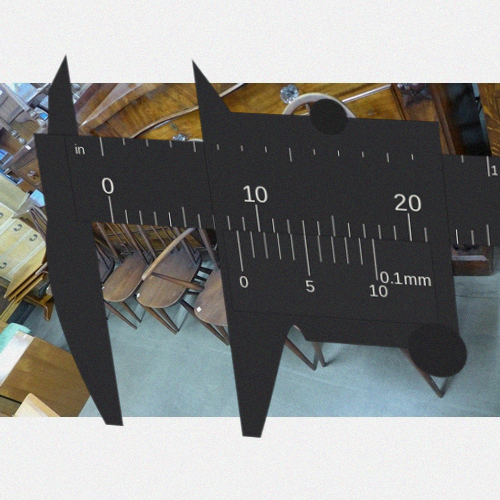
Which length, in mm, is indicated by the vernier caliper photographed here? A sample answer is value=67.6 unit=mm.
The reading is value=8.5 unit=mm
